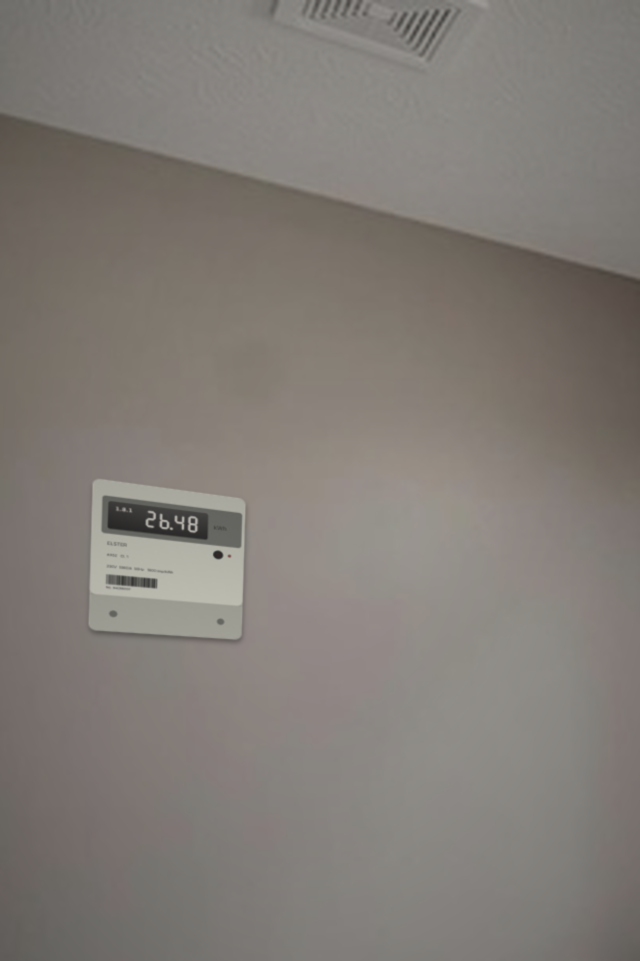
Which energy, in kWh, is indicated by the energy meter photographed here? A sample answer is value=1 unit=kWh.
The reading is value=26.48 unit=kWh
